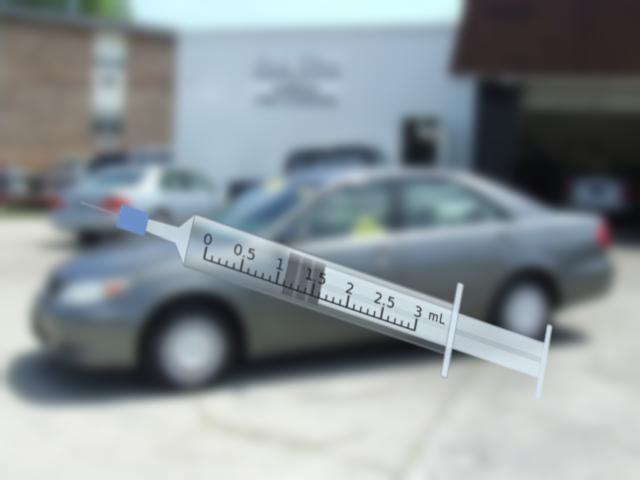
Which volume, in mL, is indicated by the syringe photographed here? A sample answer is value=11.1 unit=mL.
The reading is value=1.1 unit=mL
